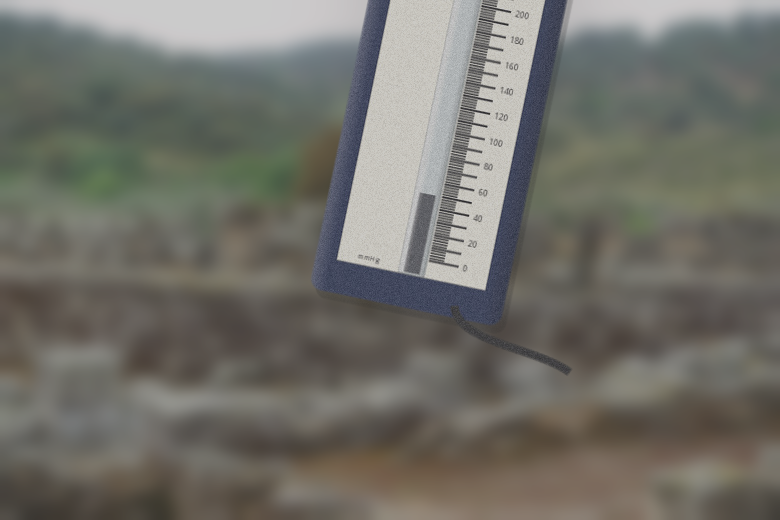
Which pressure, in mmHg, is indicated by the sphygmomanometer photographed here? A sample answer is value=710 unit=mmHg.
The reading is value=50 unit=mmHg
